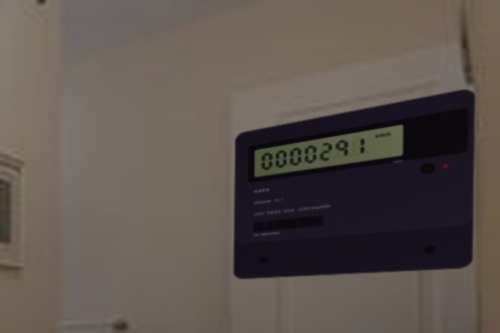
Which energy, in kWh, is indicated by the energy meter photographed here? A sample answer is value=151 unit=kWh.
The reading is value=291 unit=kWh
